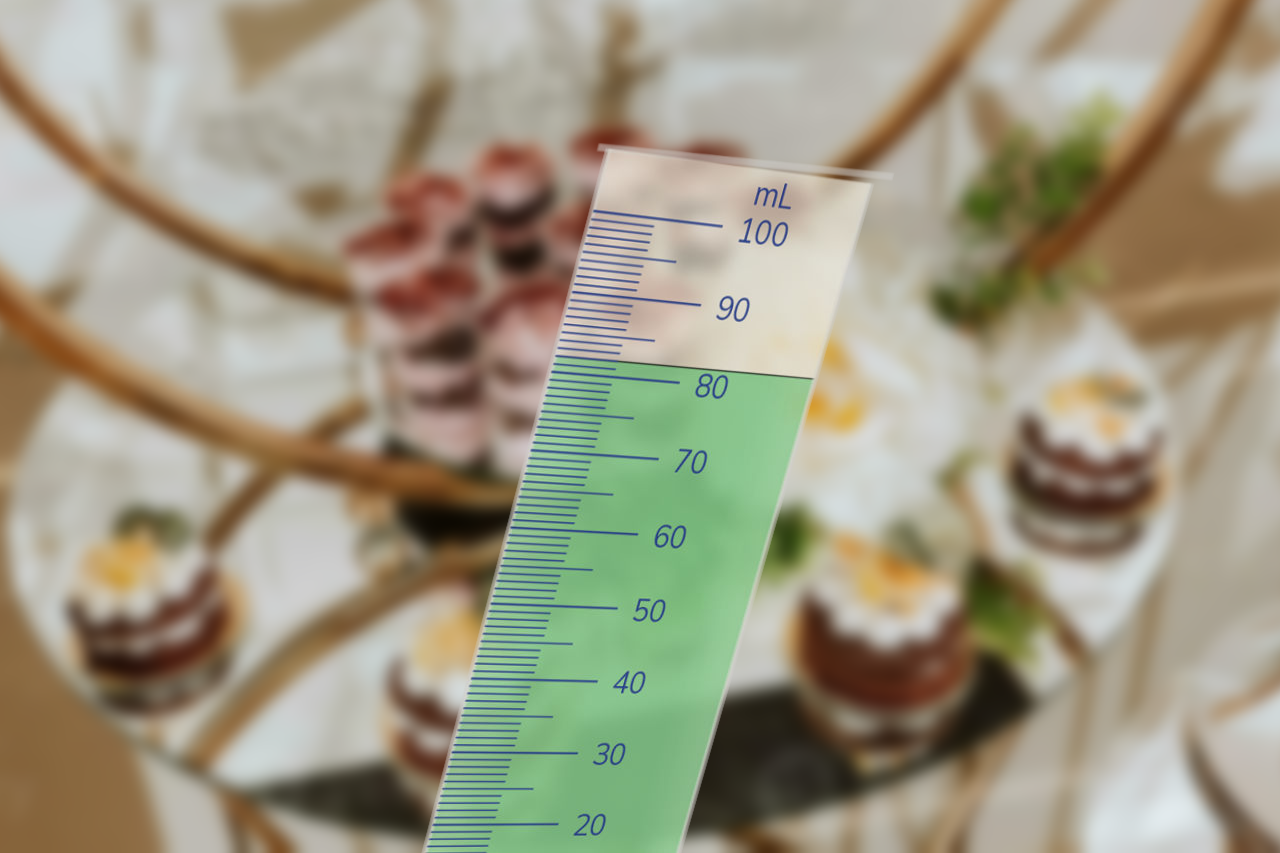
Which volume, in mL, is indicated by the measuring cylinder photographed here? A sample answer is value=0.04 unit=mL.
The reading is value=82 unit=mL
